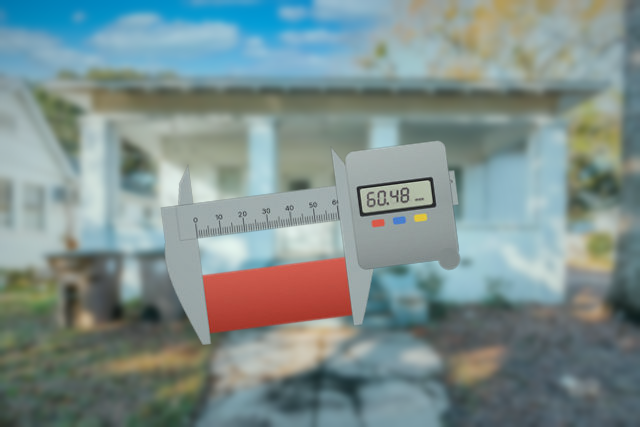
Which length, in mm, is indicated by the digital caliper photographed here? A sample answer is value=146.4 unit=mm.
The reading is value=60.48 unit=mm
